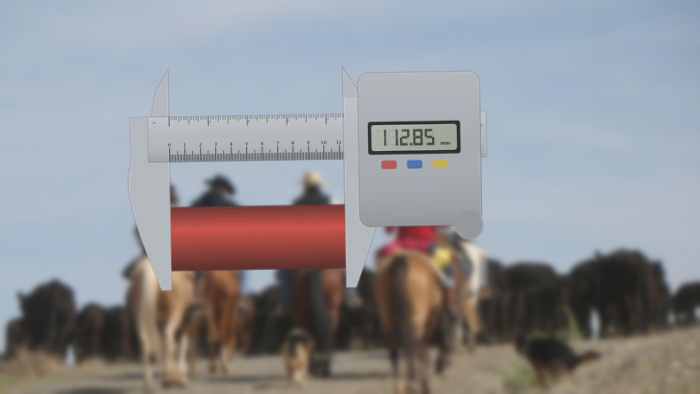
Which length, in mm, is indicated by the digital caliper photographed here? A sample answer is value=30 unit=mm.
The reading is value=112.85 unit=mm
